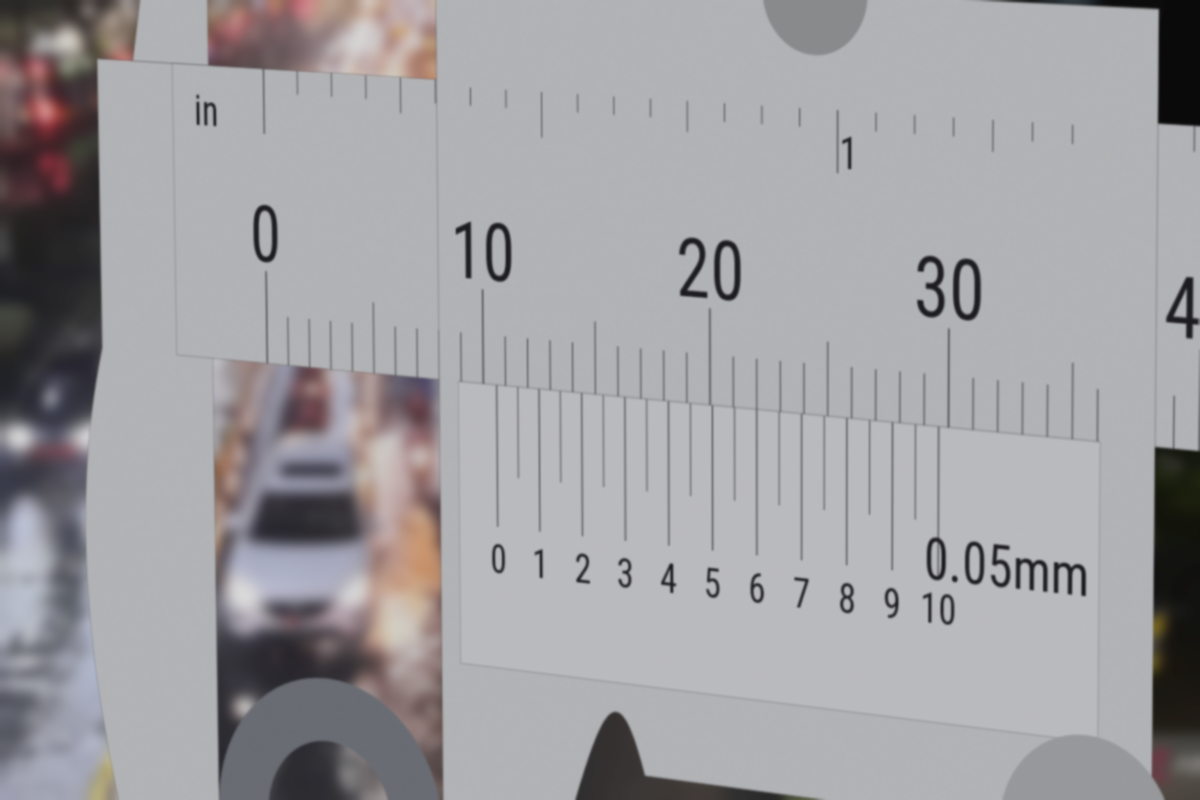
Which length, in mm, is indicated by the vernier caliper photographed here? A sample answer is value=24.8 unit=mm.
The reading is value=10.6 unit=mm
